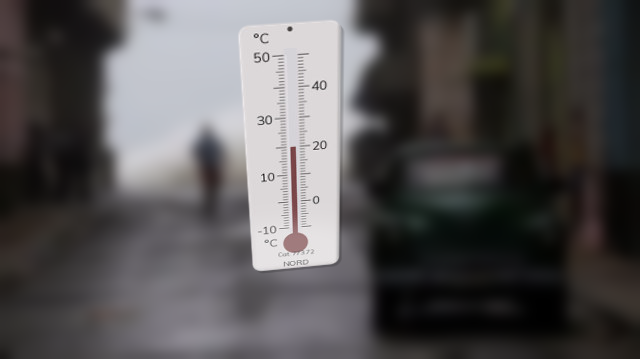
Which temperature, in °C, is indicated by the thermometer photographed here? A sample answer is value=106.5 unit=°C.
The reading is value=20 unit=°C
